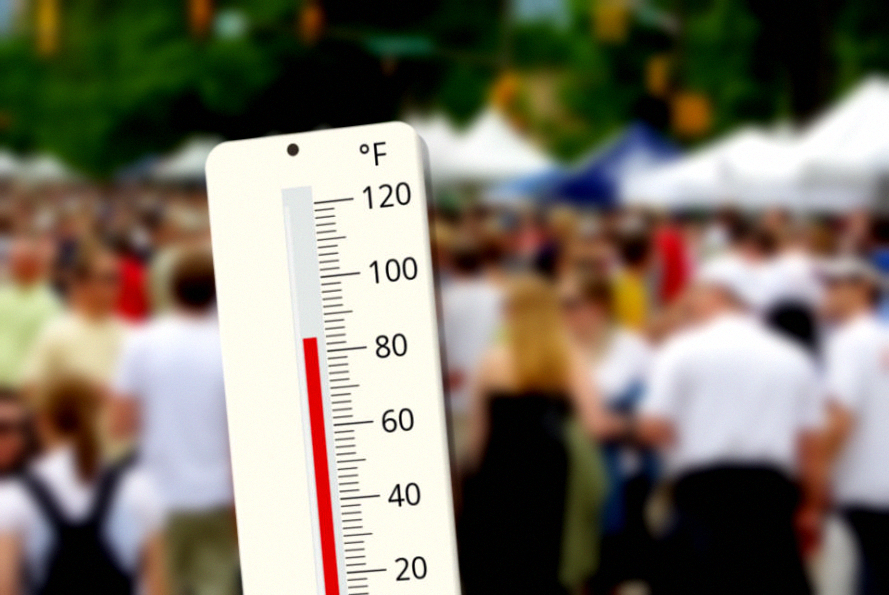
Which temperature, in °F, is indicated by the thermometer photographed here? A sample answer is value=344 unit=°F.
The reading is value=84 unit=°F
